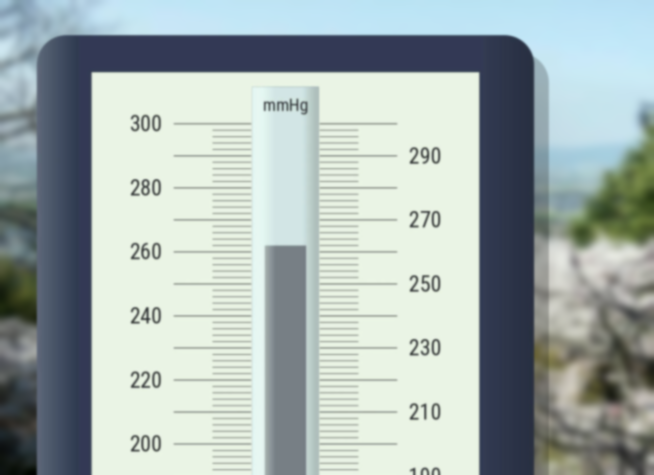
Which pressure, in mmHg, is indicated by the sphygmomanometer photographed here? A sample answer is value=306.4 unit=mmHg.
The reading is value=262 unit=mmHg
